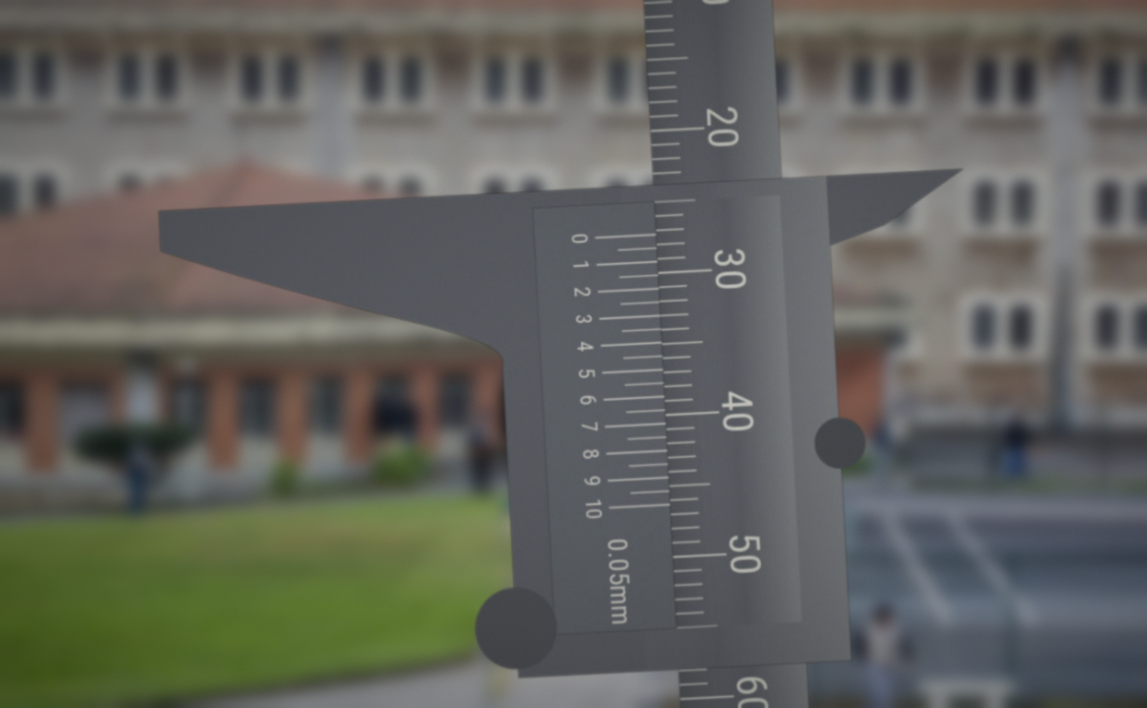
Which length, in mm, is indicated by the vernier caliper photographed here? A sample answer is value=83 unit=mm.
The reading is value=27.3 unit=mm
